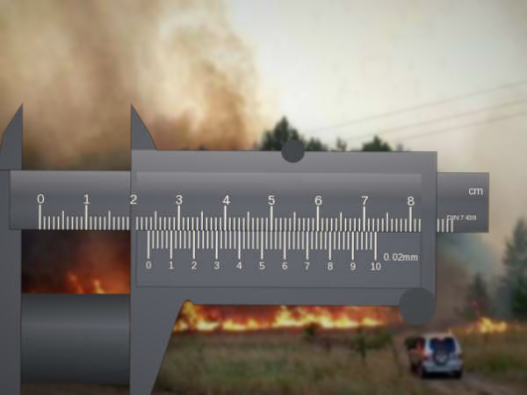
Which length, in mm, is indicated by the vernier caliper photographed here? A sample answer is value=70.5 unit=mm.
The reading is value=23.5 unit=mm
